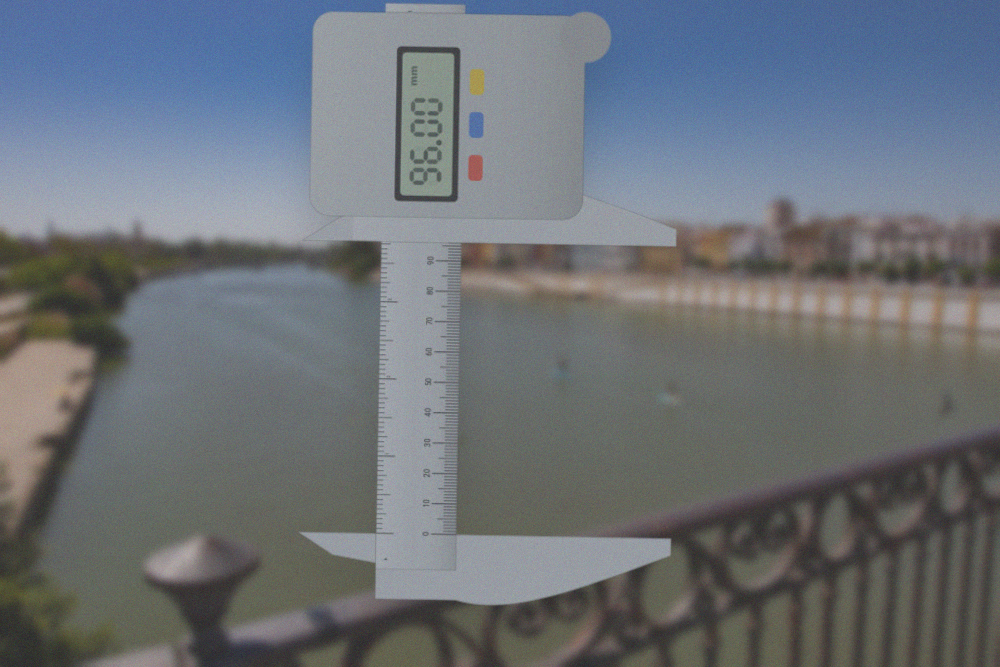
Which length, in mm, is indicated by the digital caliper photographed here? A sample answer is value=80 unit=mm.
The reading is value=96.00 unit=mm
